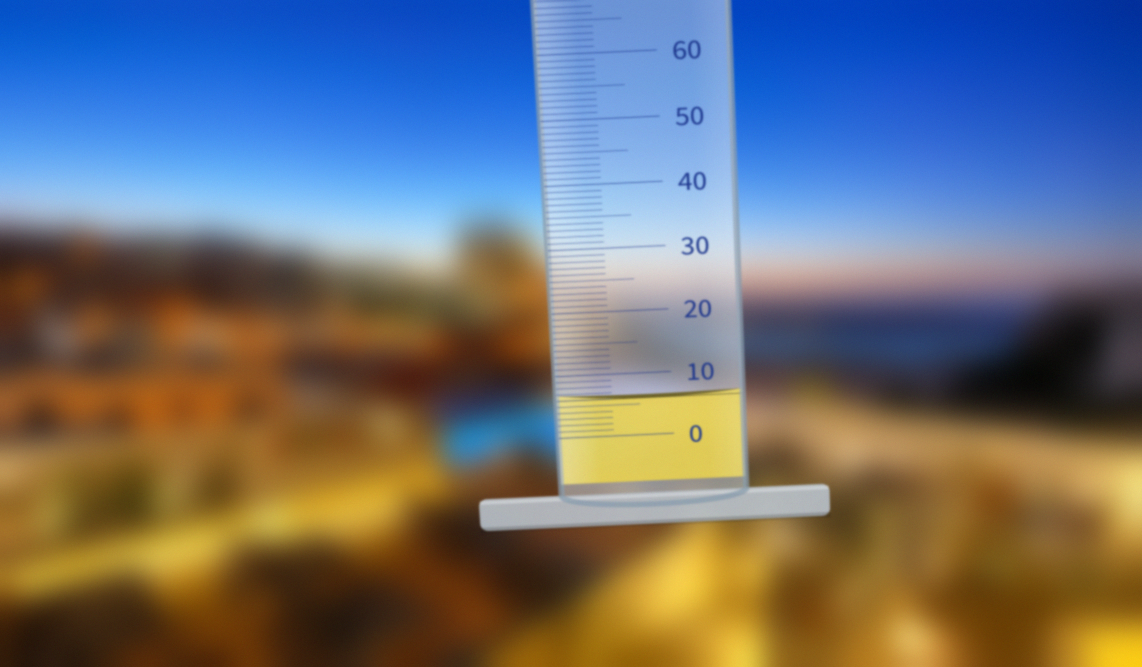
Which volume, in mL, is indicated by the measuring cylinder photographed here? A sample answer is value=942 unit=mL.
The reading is value=6 unit=mL
